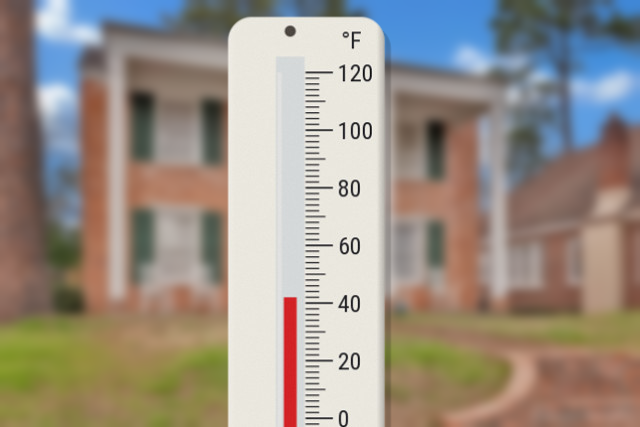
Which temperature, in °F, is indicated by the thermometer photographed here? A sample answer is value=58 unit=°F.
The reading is value=42 unit=°F
